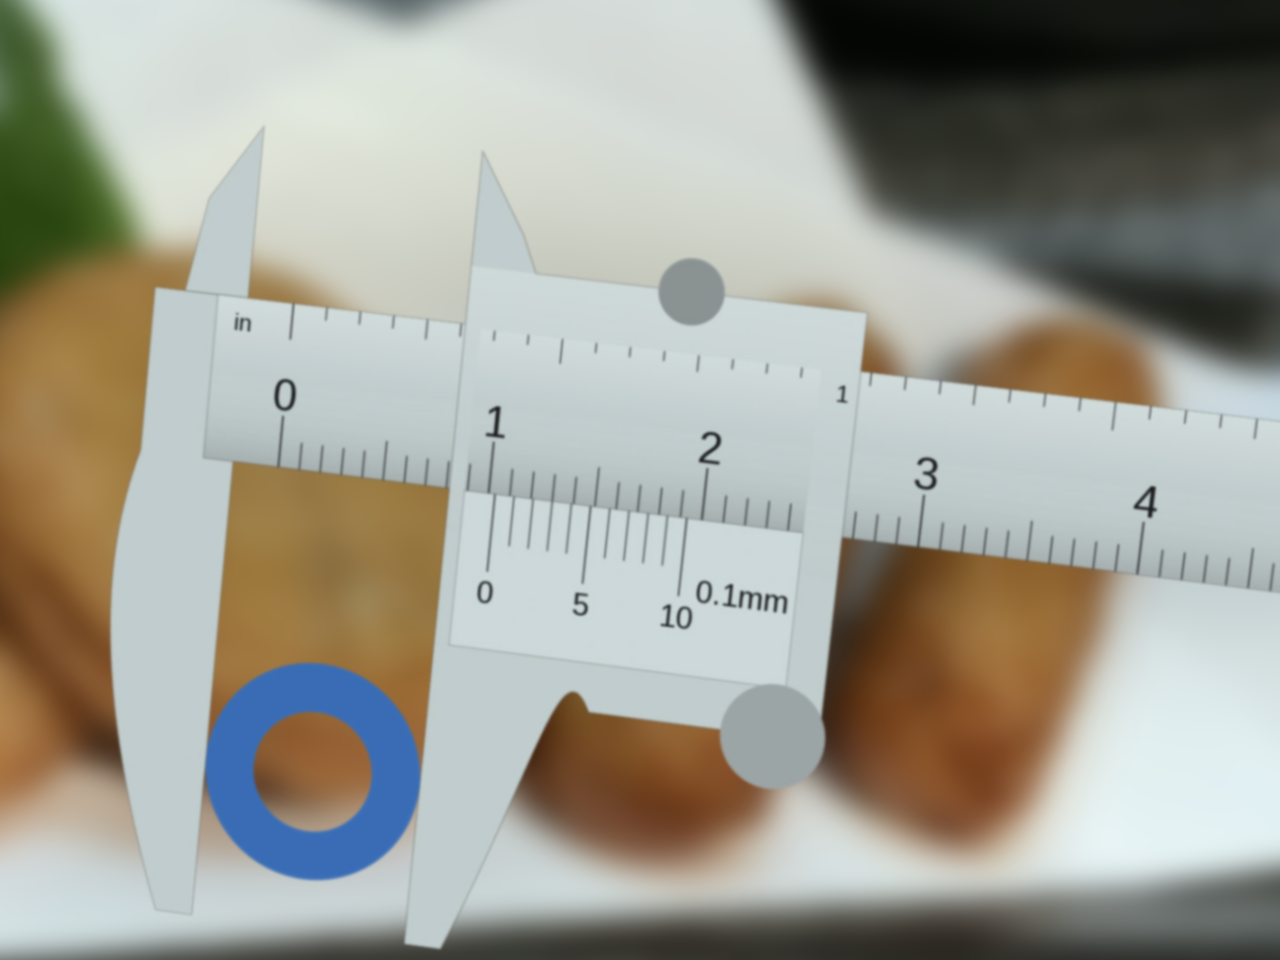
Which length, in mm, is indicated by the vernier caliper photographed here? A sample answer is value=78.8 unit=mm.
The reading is value=10.3 unit=mm
